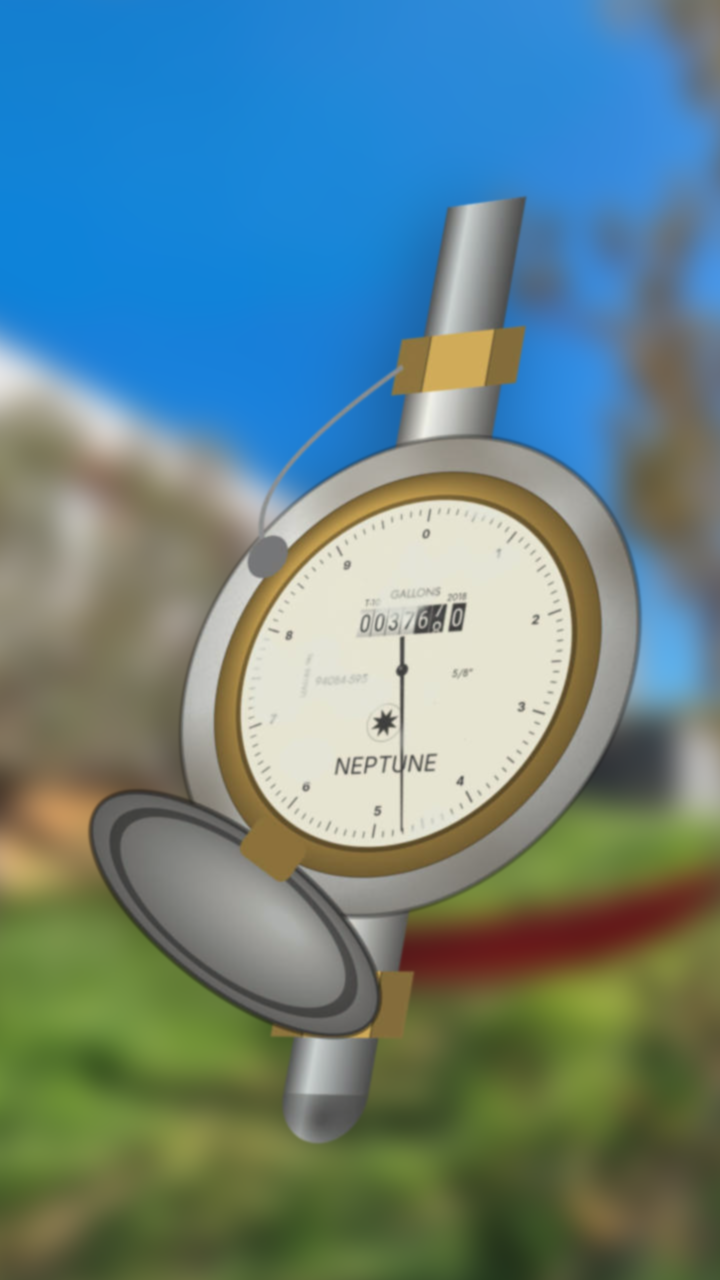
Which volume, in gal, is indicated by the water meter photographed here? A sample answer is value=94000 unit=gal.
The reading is value=37674.7 unit=gal
